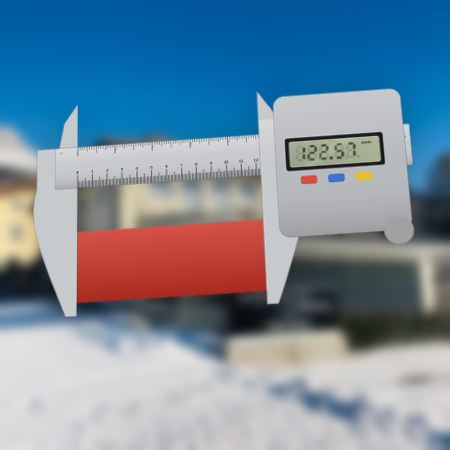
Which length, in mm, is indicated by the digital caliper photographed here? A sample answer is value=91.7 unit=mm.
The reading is value=122.57 unit=mm
